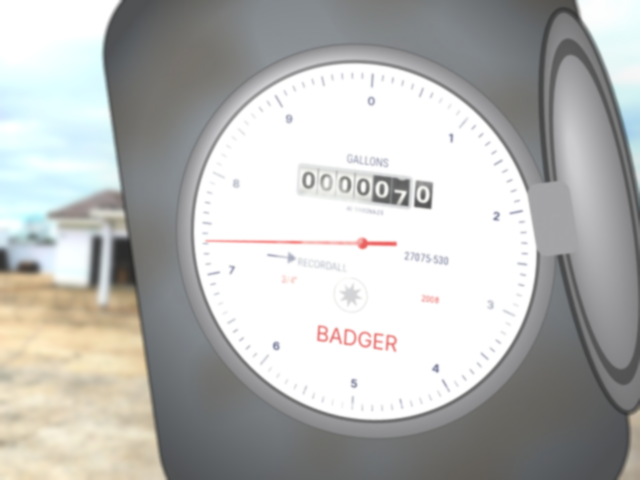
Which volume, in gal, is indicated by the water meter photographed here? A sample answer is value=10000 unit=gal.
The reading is value=67.3 unit=gal
